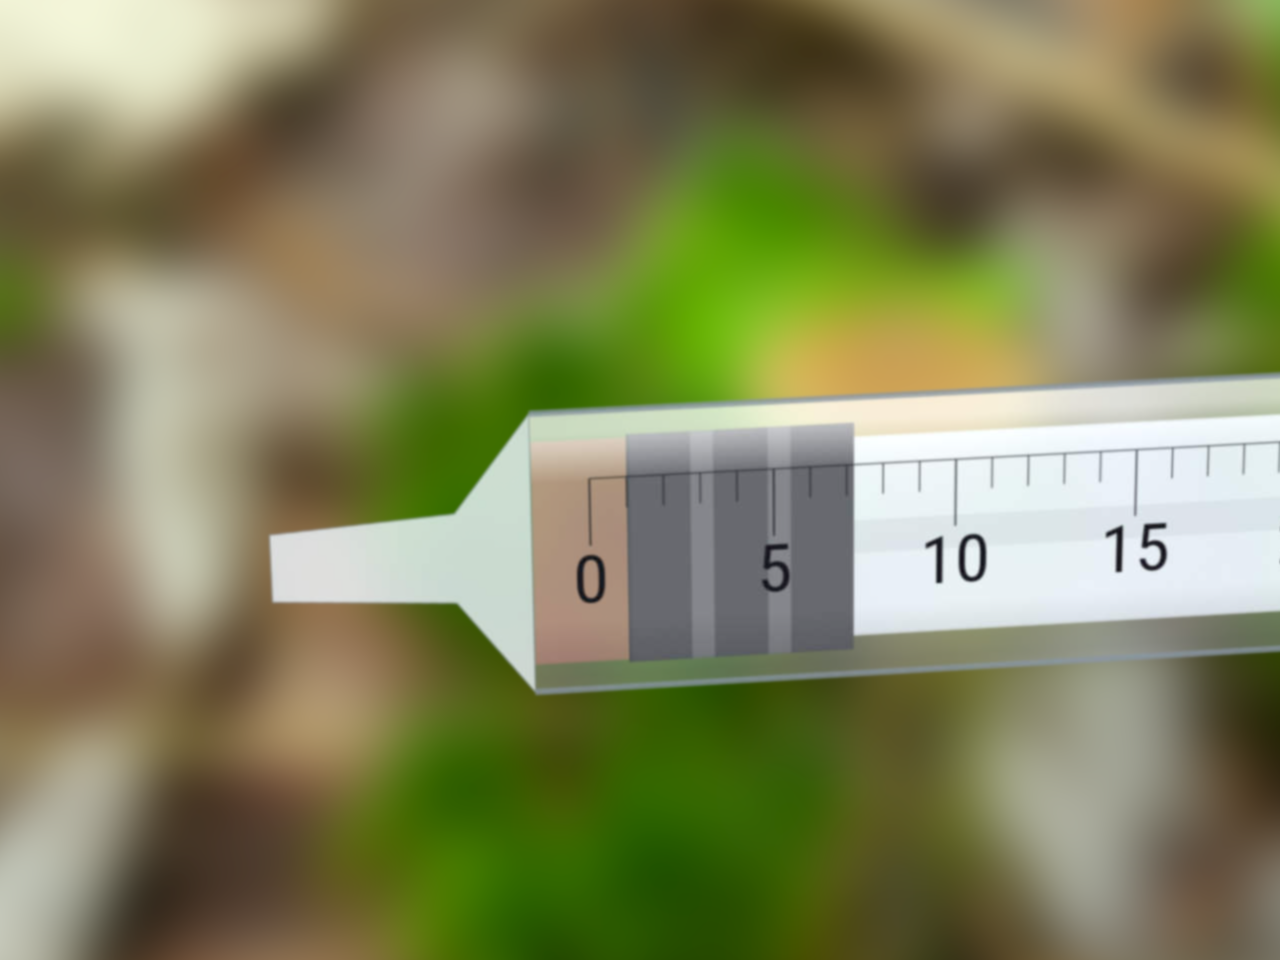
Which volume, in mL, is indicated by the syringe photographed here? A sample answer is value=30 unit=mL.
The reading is value=1 unit=mL
